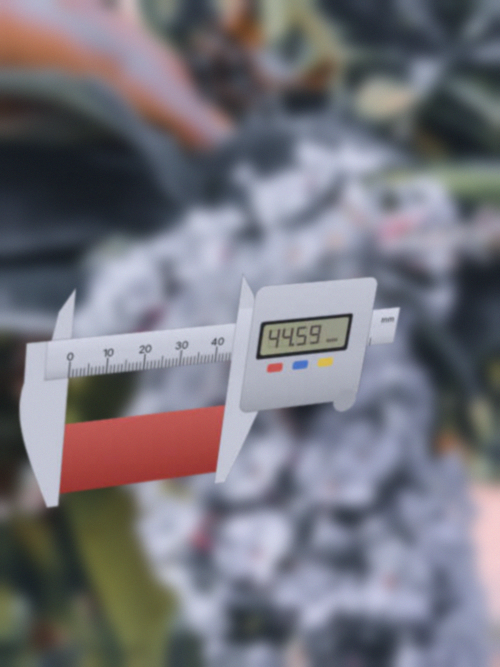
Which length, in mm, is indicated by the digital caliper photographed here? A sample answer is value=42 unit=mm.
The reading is value=44.59 unit=mm
